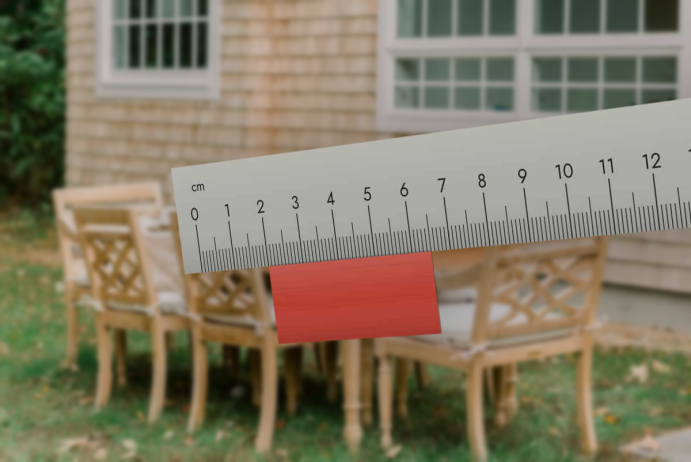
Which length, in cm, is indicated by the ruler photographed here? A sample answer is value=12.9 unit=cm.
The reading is value=4.5 unit=cm
